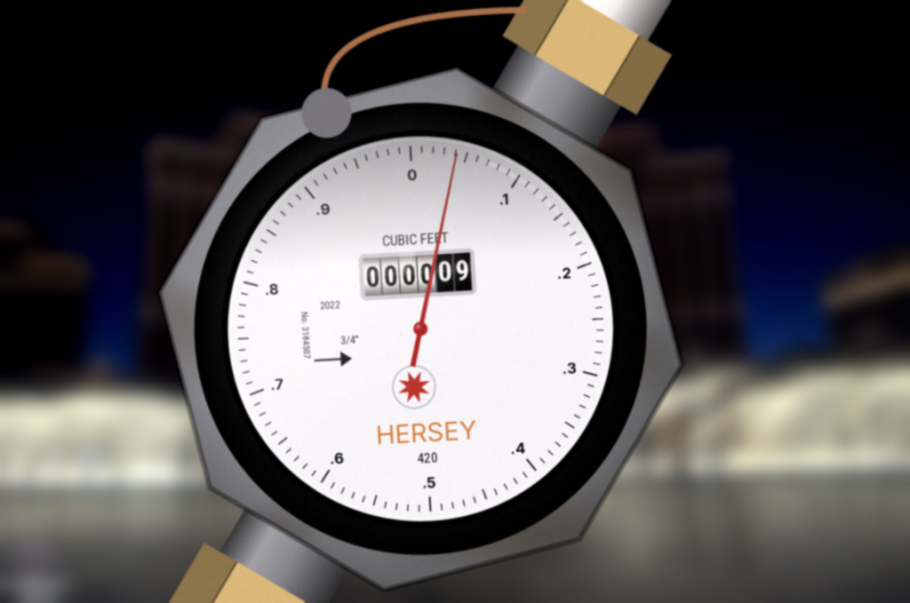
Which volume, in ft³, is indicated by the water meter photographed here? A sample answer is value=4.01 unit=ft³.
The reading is value=9.04 unit=ft³
